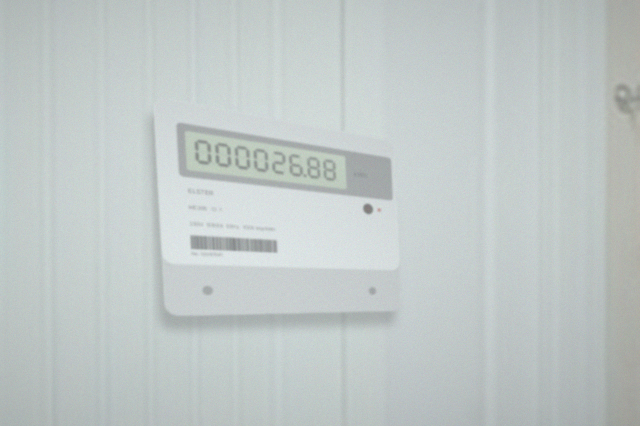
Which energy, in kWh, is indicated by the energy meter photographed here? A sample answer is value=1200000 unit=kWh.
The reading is value=26.88 unit=kWh
